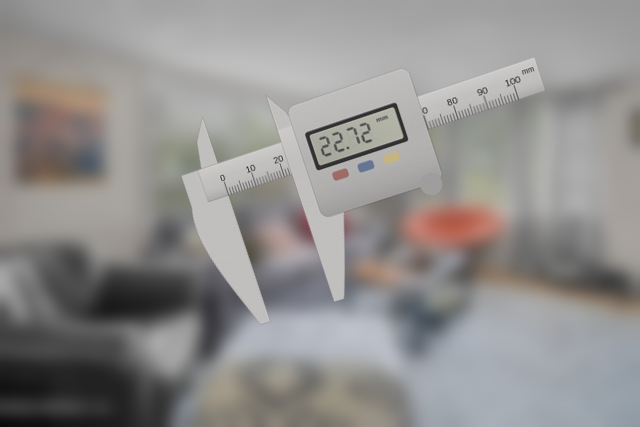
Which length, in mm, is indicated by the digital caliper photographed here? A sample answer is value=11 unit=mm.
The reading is value=22.72 unit=mm
